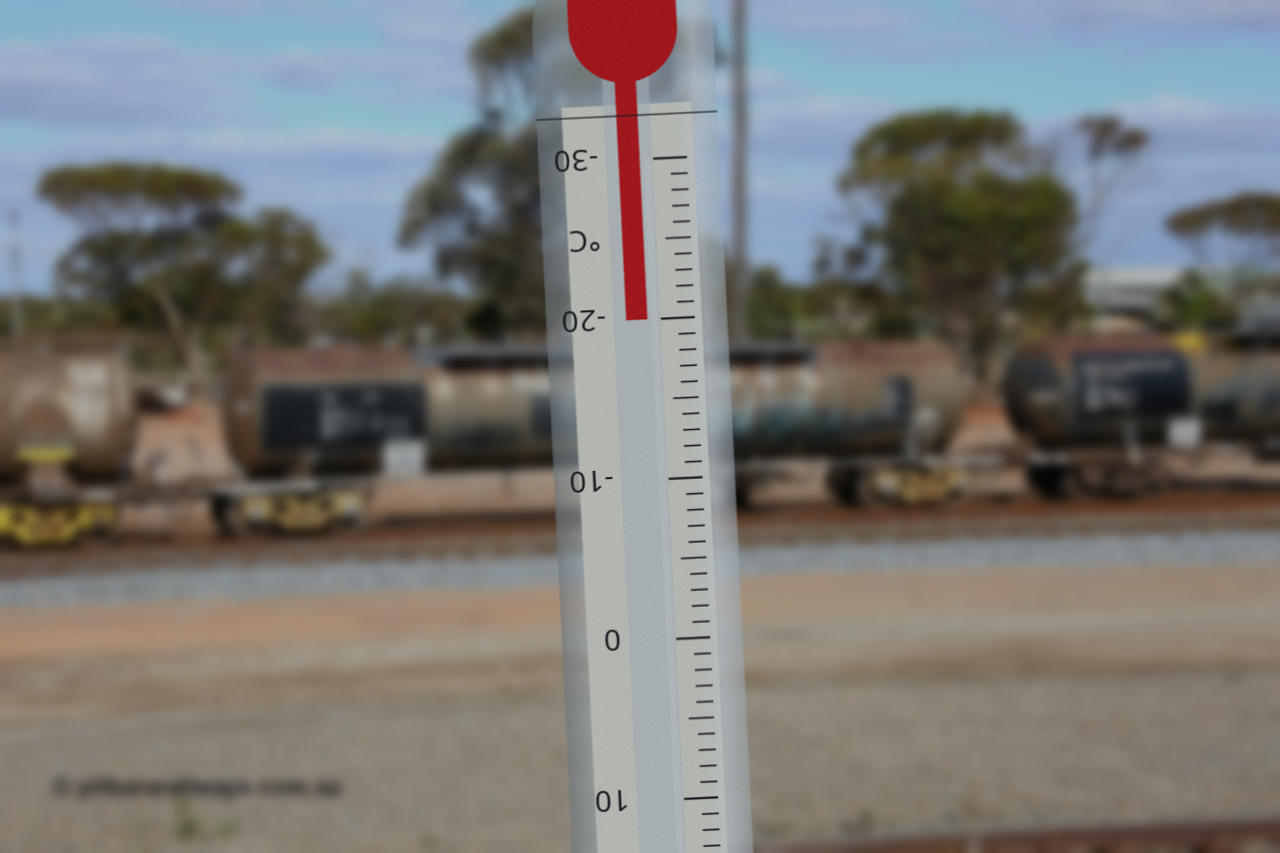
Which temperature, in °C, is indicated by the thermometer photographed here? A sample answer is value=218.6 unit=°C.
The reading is value=-20 unit=°C
